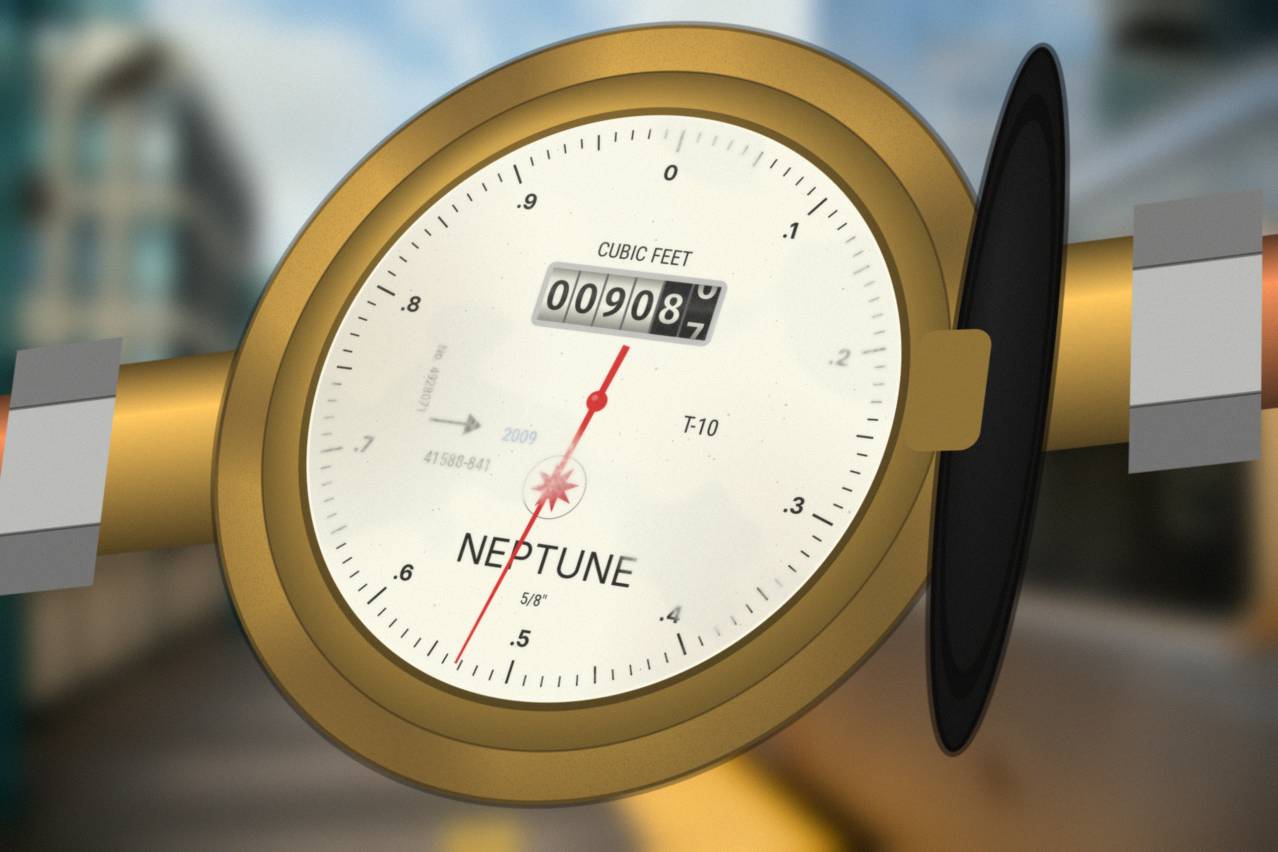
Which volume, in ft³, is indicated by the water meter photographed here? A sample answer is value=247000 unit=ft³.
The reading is value=9086.53 unit=ft³
